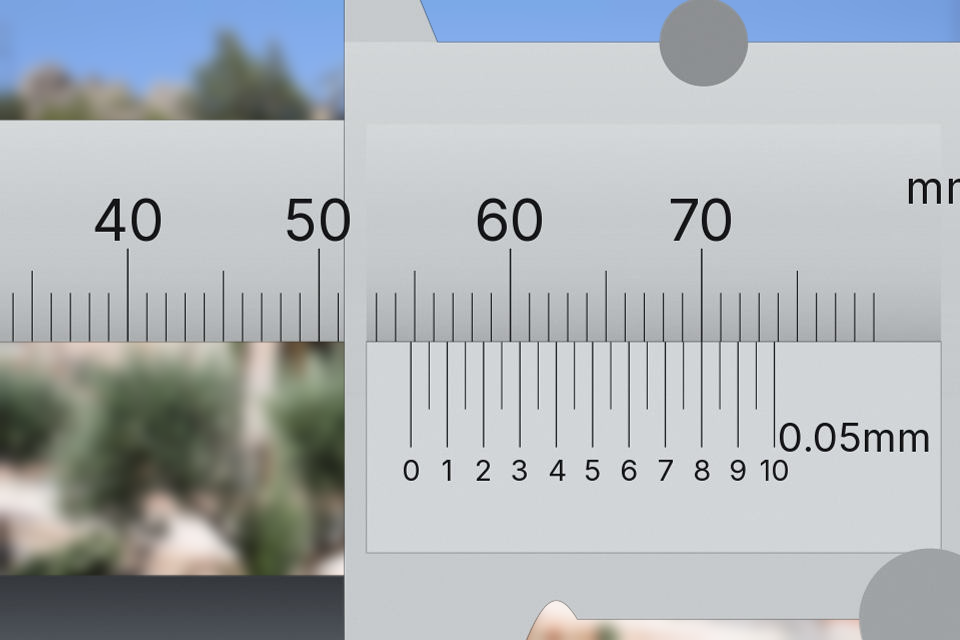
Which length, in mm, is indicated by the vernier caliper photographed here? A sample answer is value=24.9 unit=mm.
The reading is value=54.8 unit=mm
